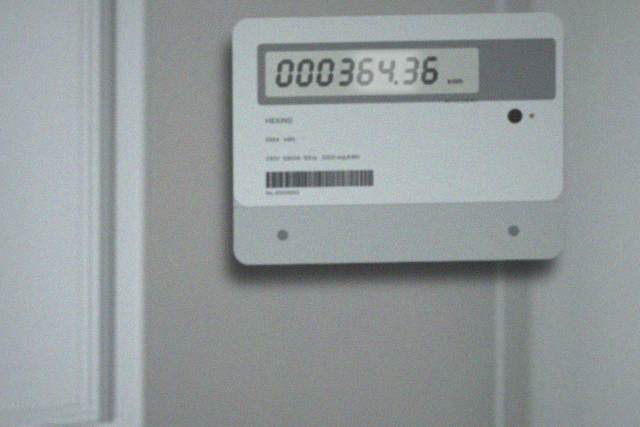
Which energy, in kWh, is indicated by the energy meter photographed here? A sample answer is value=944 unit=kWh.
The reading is value=364.36 unit=kWh
